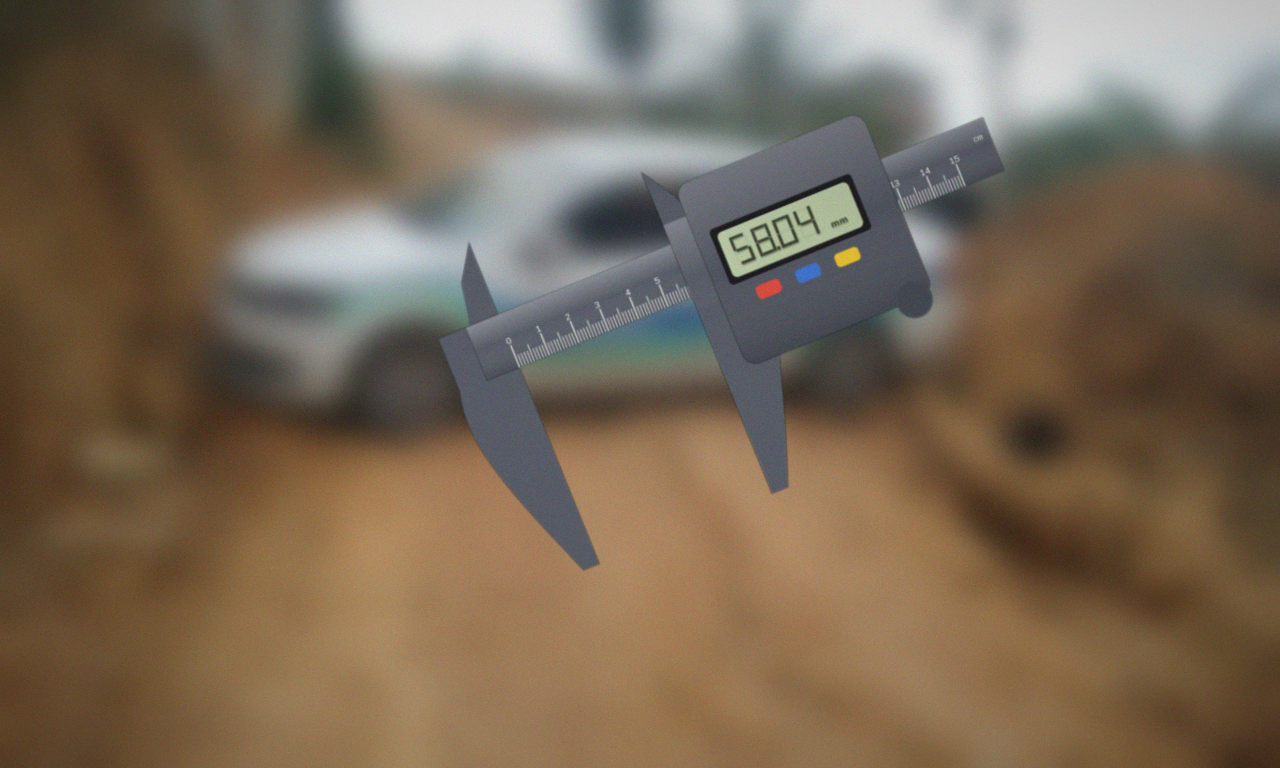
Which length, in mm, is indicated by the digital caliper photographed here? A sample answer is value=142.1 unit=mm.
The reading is value=58.04 unit=mm
